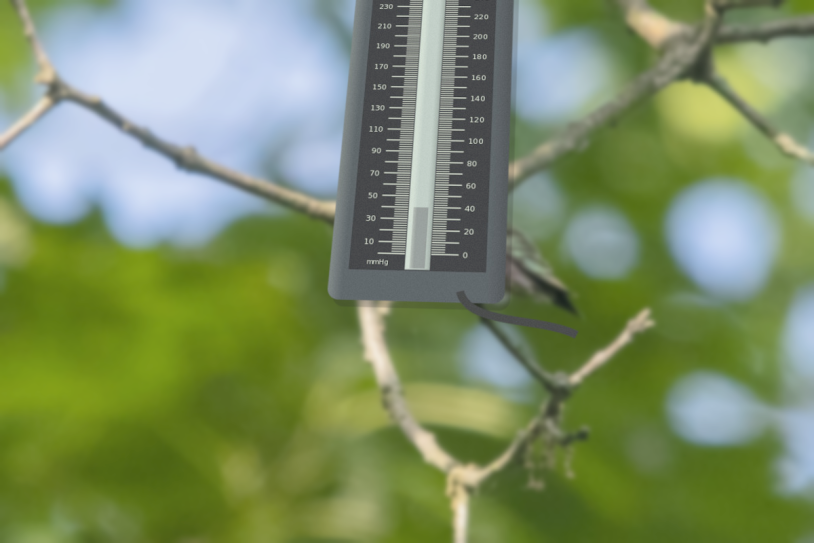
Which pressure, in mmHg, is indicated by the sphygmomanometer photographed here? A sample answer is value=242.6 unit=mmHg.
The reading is value=40 unit=mmHg
